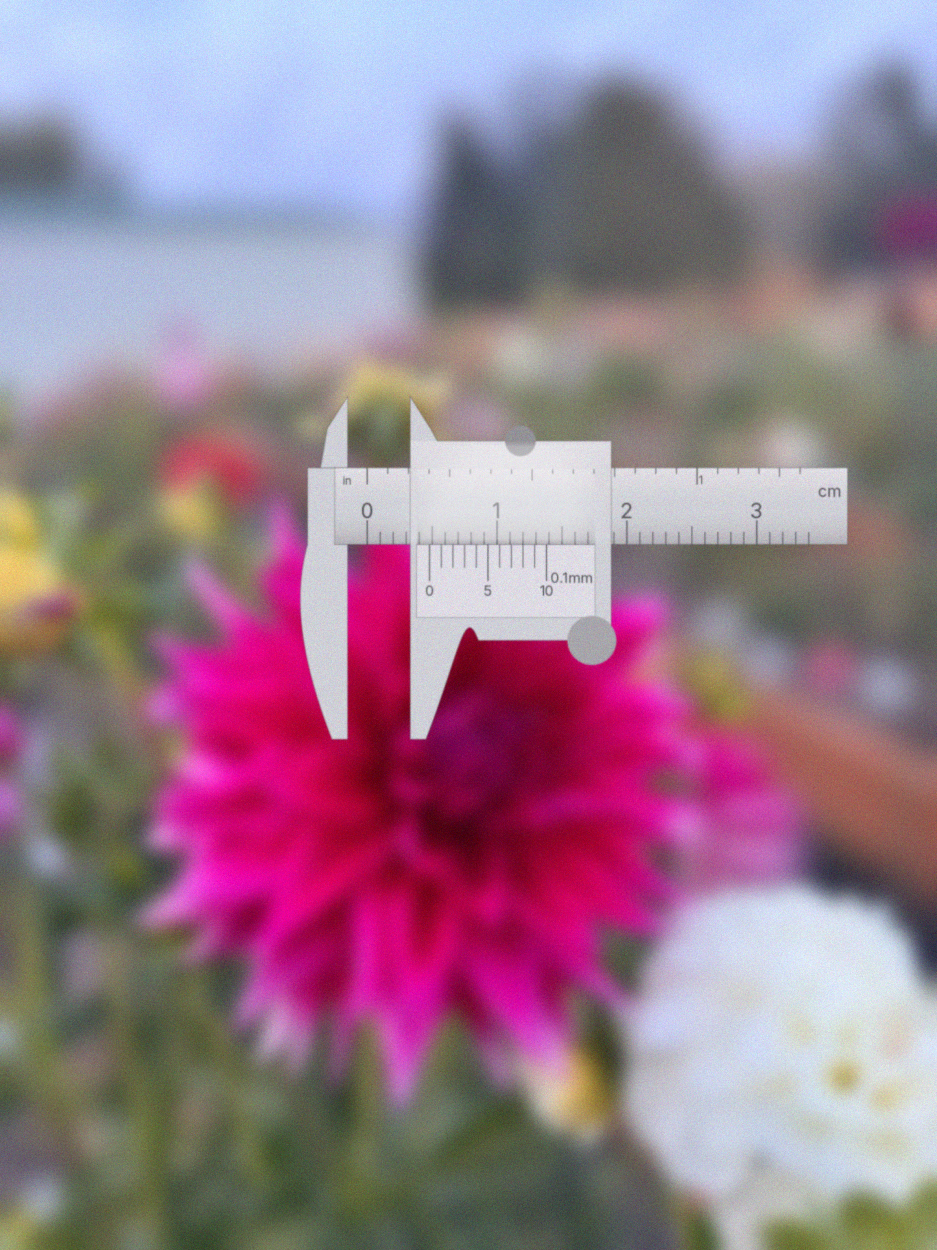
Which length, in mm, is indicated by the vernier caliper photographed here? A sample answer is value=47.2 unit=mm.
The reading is value=4.8 unit=mm
